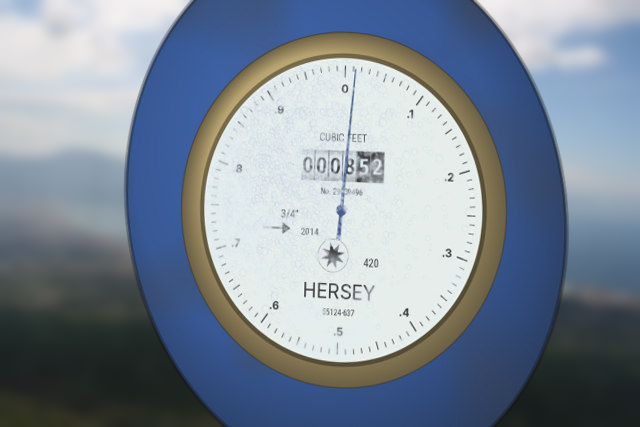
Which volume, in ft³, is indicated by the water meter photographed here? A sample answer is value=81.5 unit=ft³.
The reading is value=852.01 unit=ft³
